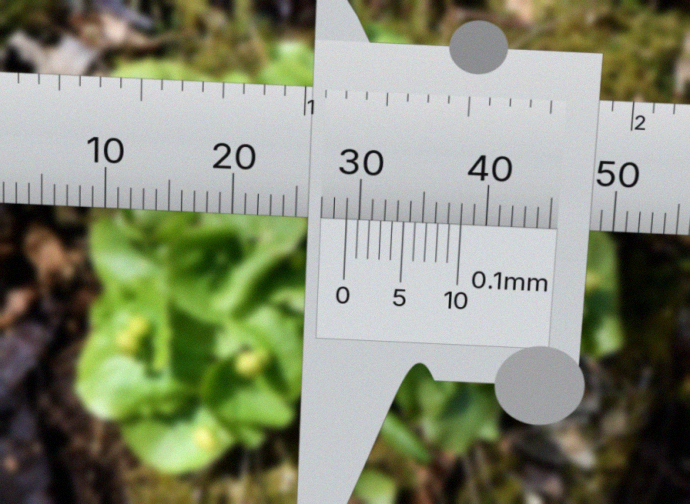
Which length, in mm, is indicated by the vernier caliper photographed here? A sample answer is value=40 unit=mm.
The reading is value=29.0 unit=mm
